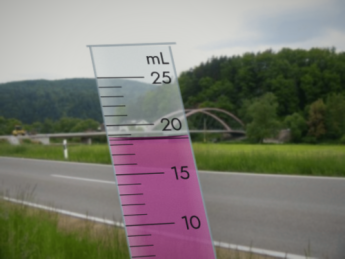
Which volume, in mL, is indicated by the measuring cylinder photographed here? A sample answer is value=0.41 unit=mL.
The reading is value=18.5 unit=mL
